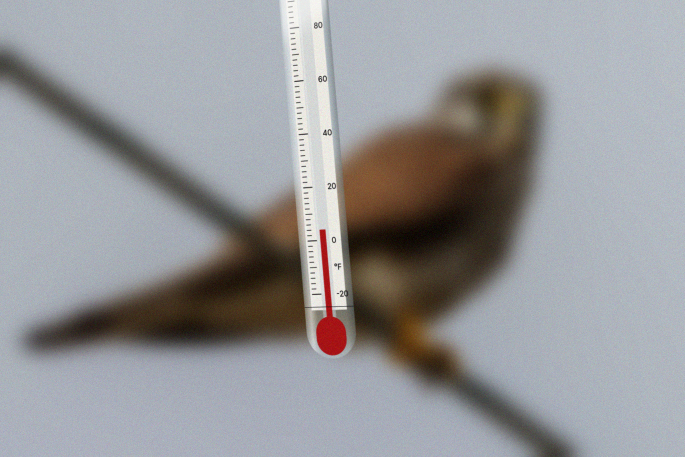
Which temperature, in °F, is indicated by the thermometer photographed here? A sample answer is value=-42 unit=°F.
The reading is value=4 unit=°F
